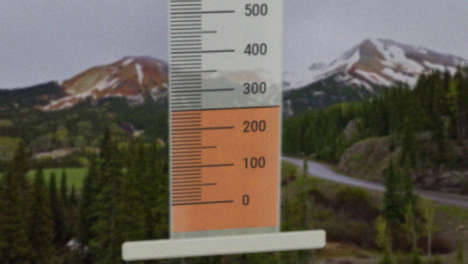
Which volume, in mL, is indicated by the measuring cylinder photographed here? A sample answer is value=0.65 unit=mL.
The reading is value=250 unit=mL
